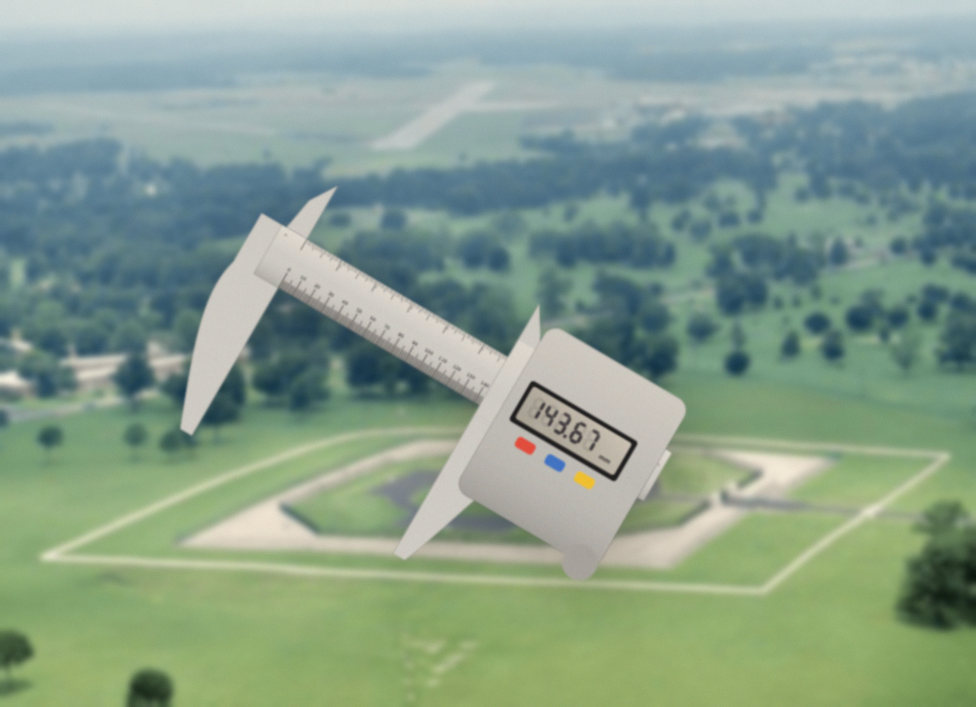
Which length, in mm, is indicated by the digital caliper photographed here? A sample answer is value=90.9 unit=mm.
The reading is value=143.67 unit=mm
